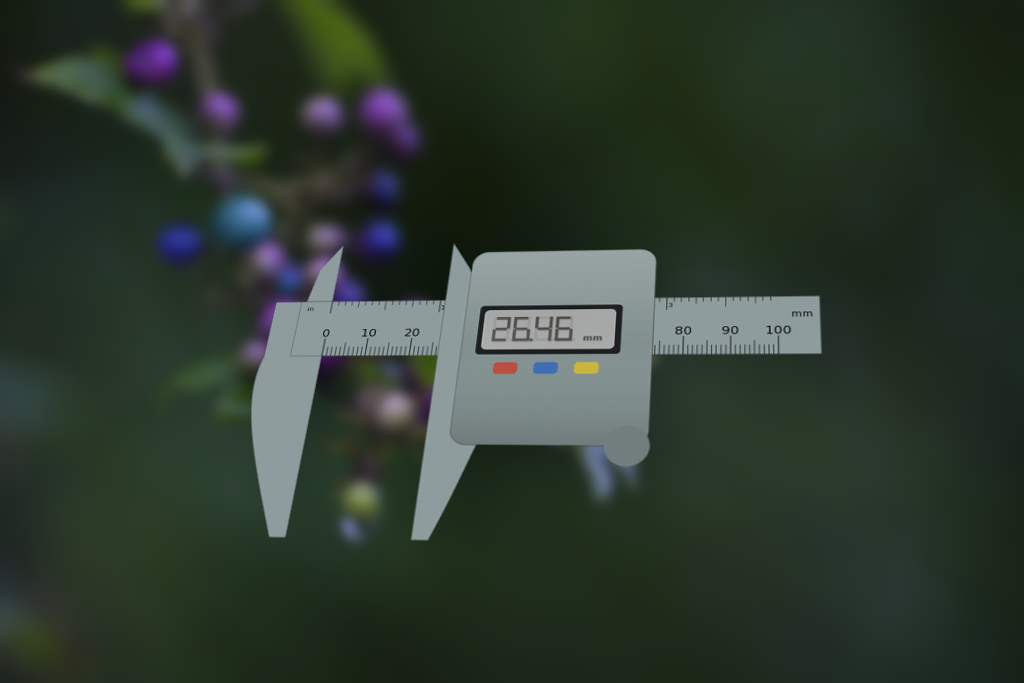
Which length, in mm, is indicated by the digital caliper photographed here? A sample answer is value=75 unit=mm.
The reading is value=26.46 unit=mm
